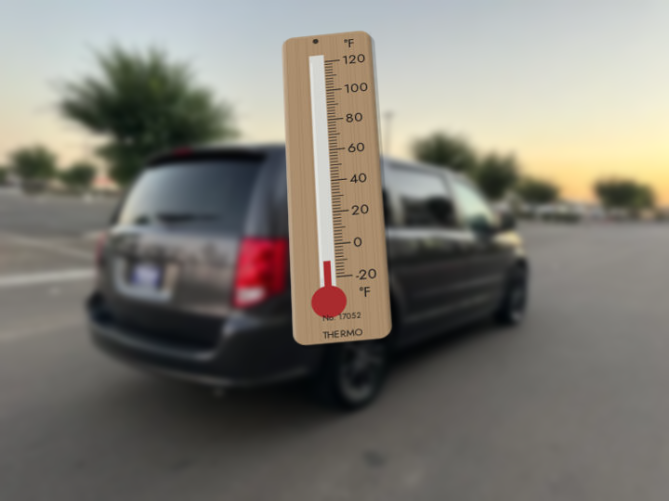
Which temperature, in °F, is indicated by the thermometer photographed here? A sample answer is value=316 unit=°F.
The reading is value=-10 unit=°F
